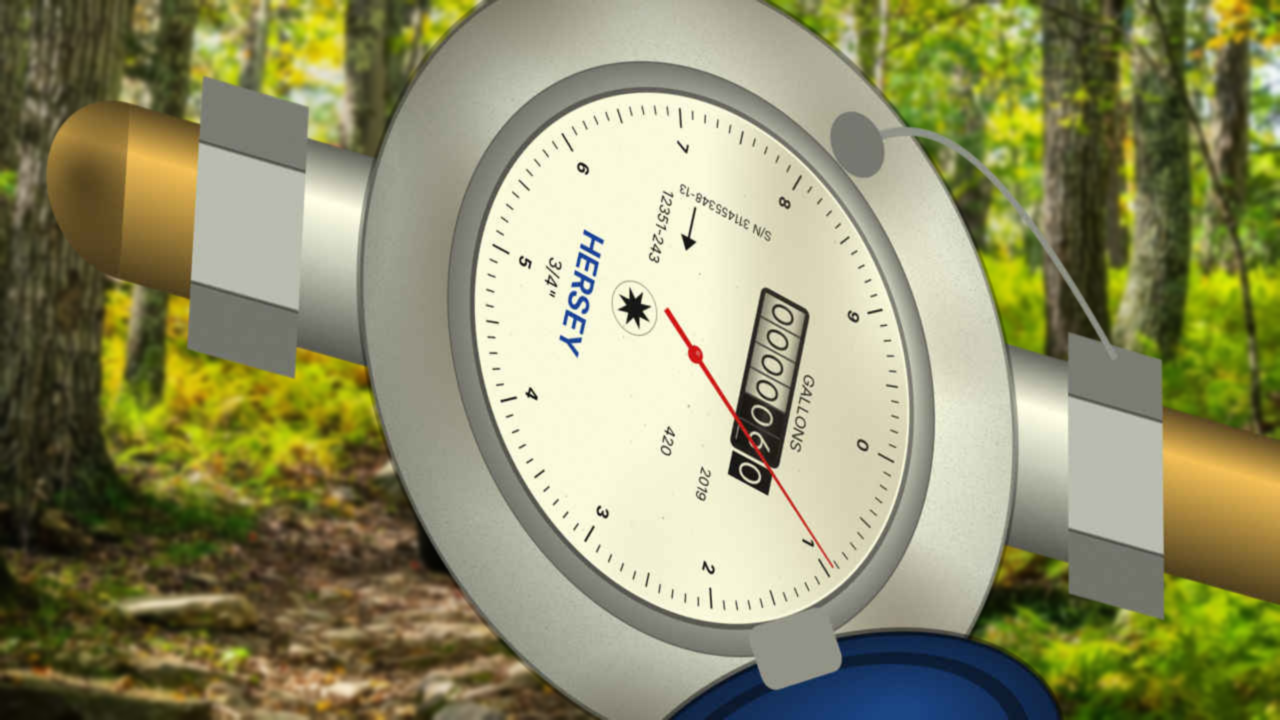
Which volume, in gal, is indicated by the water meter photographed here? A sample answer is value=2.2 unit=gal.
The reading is value=60.9 unit=gal
